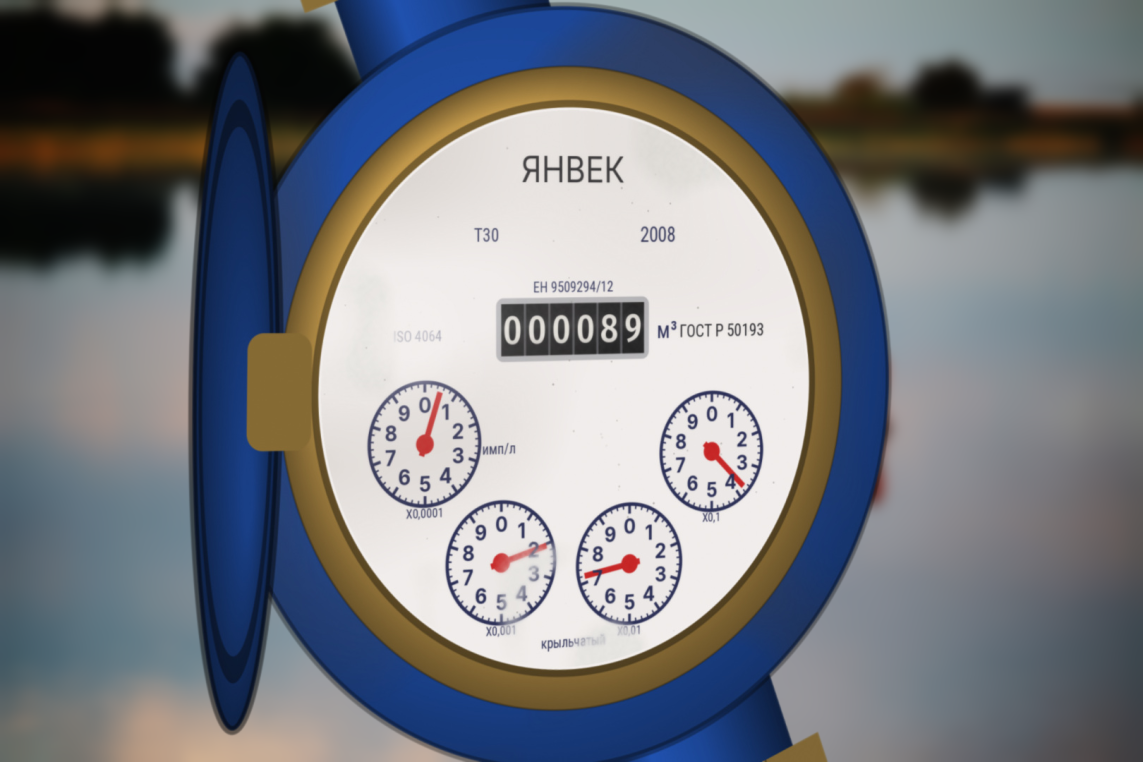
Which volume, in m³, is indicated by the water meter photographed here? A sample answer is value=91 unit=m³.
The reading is value=89.3720 unit=m³
